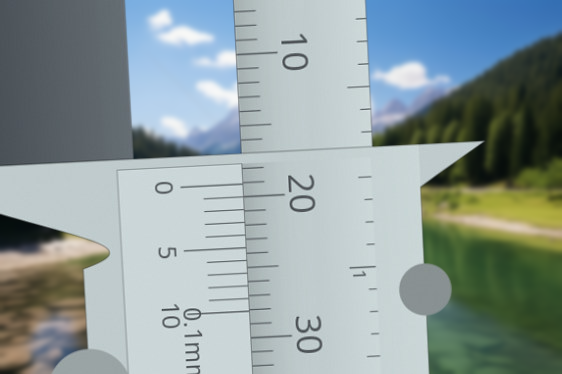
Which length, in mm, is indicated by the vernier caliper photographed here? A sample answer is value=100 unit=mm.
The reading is value=19.1 unit=mm
